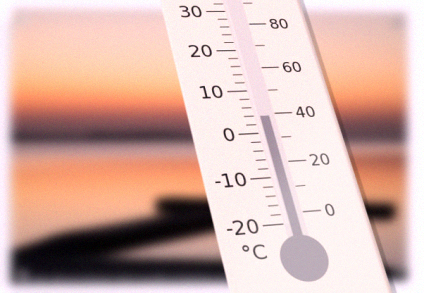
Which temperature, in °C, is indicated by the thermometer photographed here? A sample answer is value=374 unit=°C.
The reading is value=4 unit=°C
